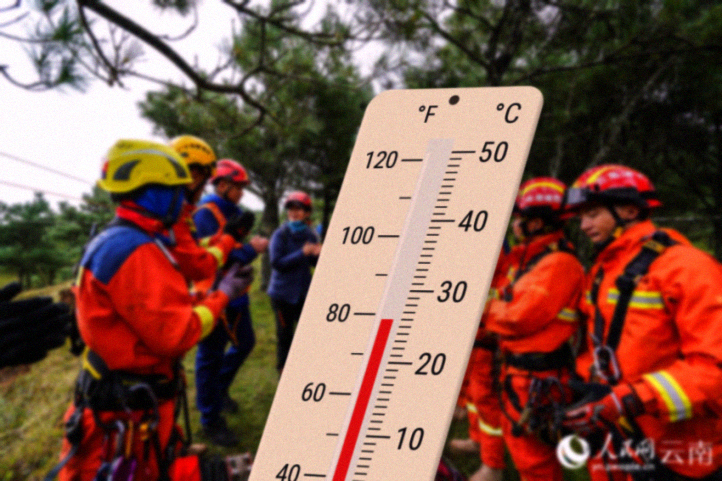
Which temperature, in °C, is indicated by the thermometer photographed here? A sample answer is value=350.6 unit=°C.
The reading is value=26 unit=°C
